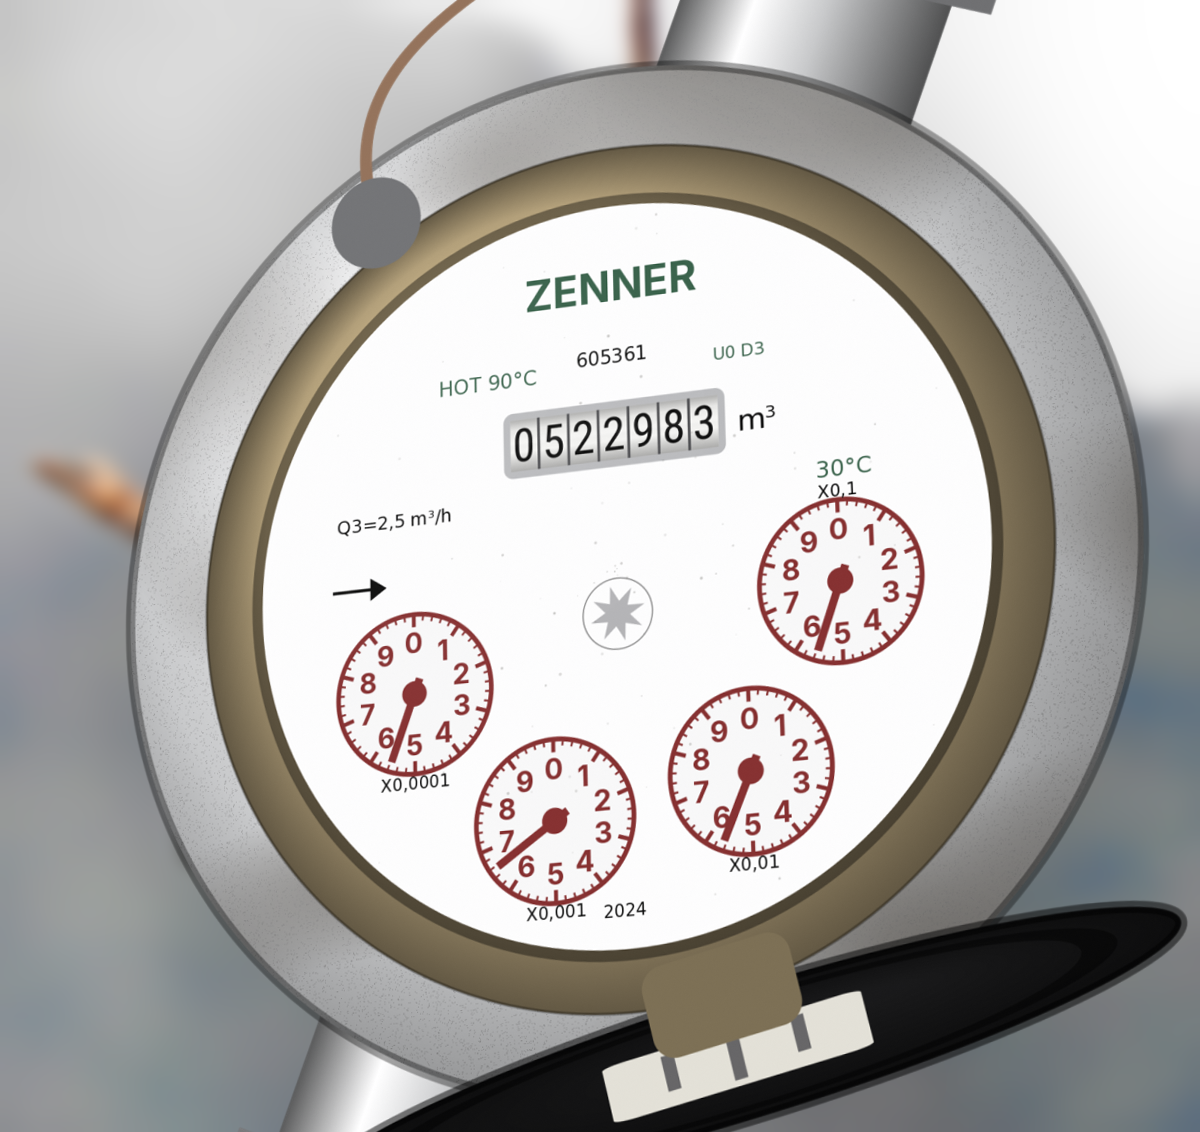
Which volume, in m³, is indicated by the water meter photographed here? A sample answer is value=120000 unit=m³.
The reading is value=522983.5565 unit=m³
